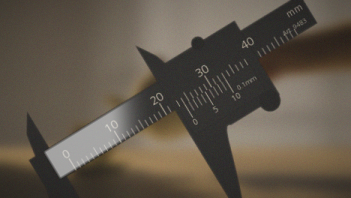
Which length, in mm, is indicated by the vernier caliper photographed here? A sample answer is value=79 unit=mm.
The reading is value=24.0 unit=mm
